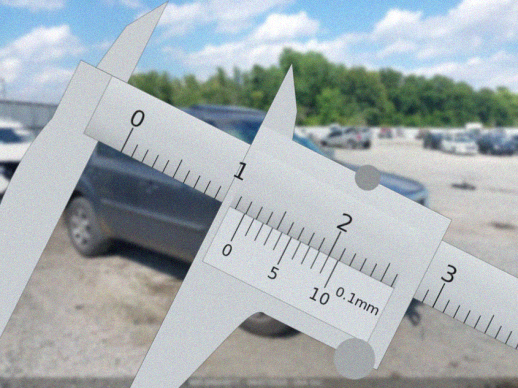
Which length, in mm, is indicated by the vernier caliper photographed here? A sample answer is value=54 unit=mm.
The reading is value=11.9 unit=mm
